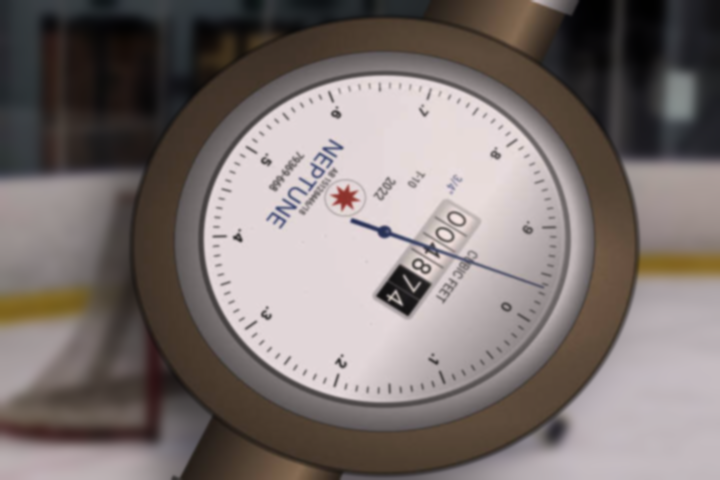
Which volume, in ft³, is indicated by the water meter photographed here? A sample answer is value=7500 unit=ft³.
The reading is value=4873.96 unit=ft³
